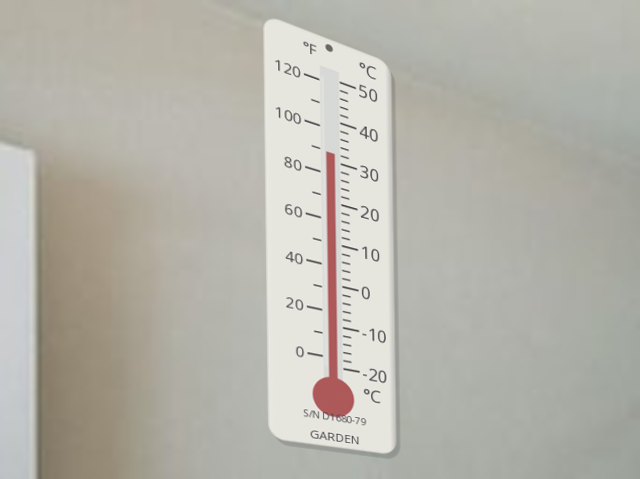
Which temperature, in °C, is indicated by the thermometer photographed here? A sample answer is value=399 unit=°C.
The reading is value=32 unit=°C
